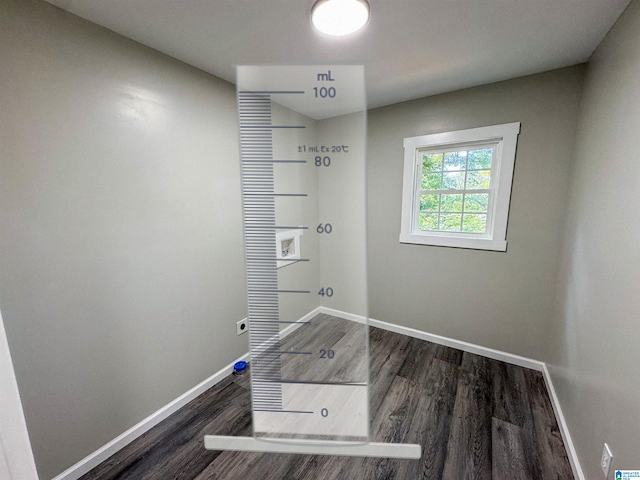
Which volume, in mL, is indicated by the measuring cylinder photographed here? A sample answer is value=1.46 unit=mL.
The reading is value=10 unit=mL
